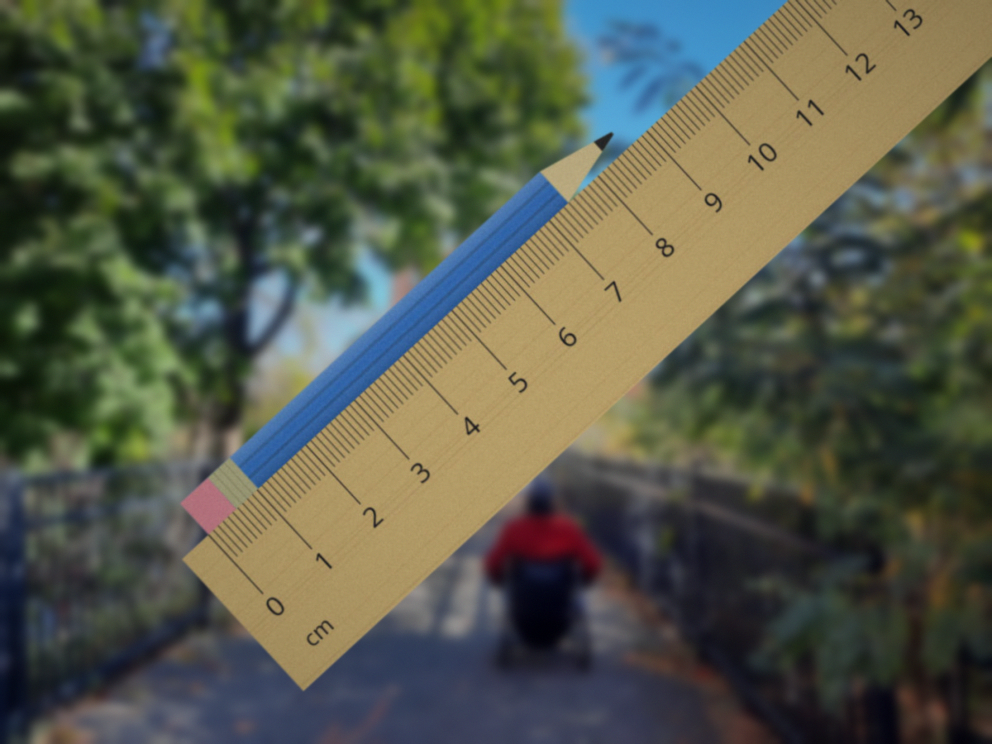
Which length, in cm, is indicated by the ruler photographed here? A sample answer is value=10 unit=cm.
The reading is value=8.6 unit=cm
